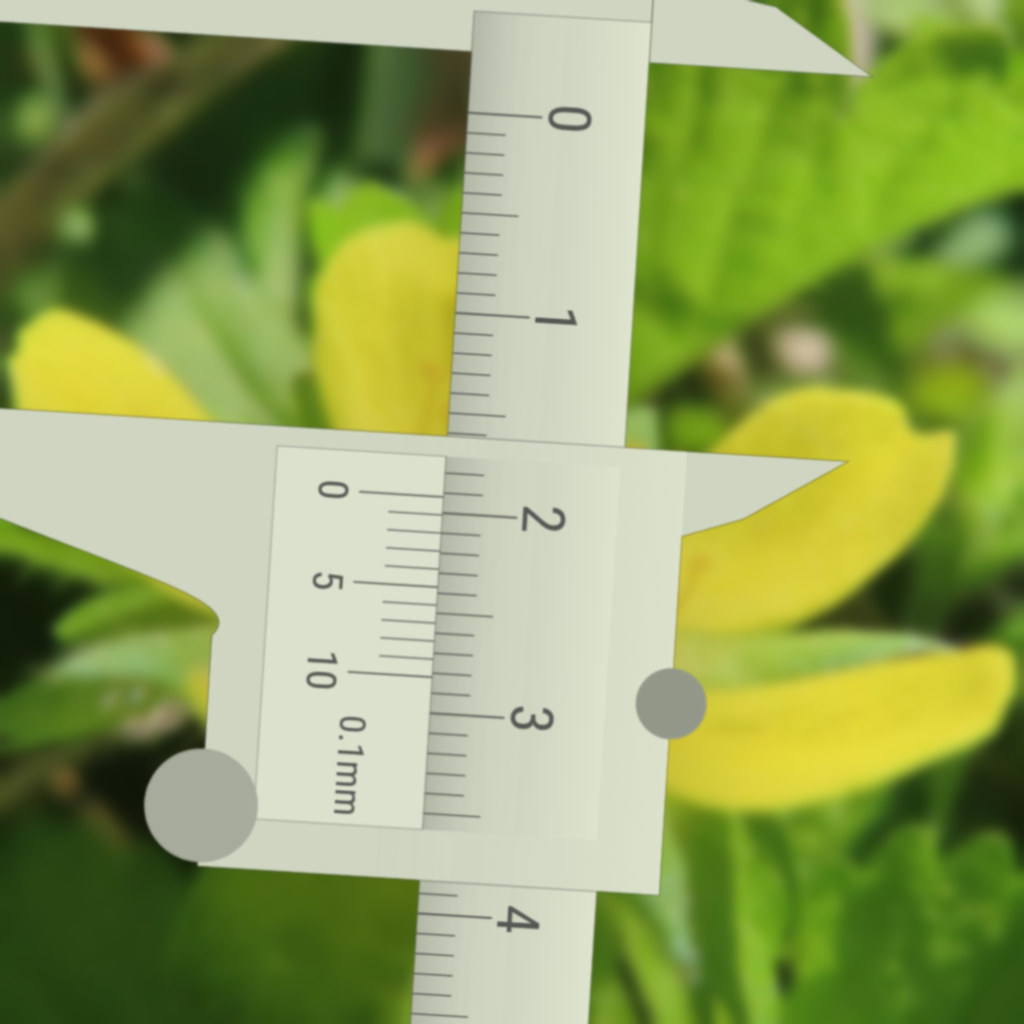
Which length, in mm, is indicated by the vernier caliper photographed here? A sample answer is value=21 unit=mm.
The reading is value=19.2 unit=mm
